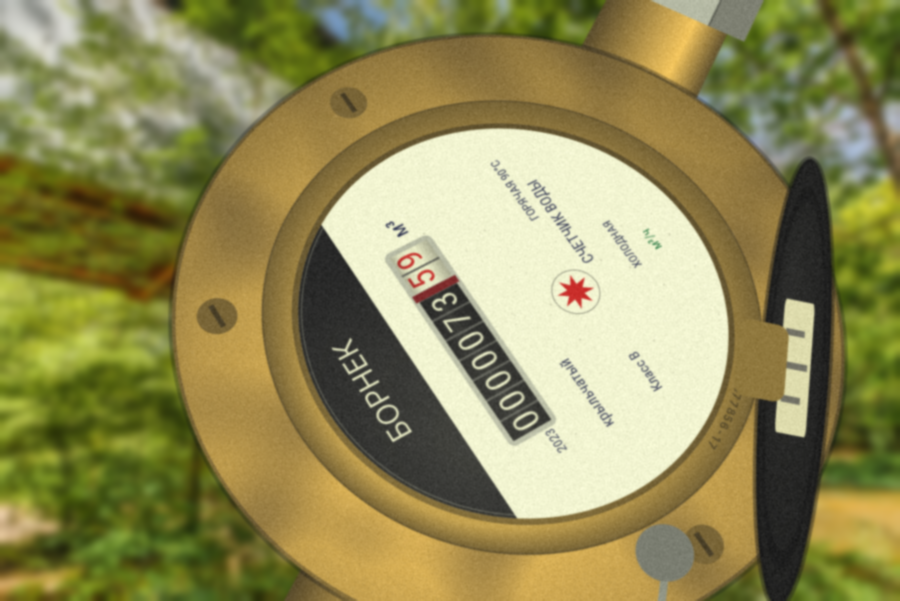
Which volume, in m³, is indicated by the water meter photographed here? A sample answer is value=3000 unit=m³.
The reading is value=73.59 unit=m³
